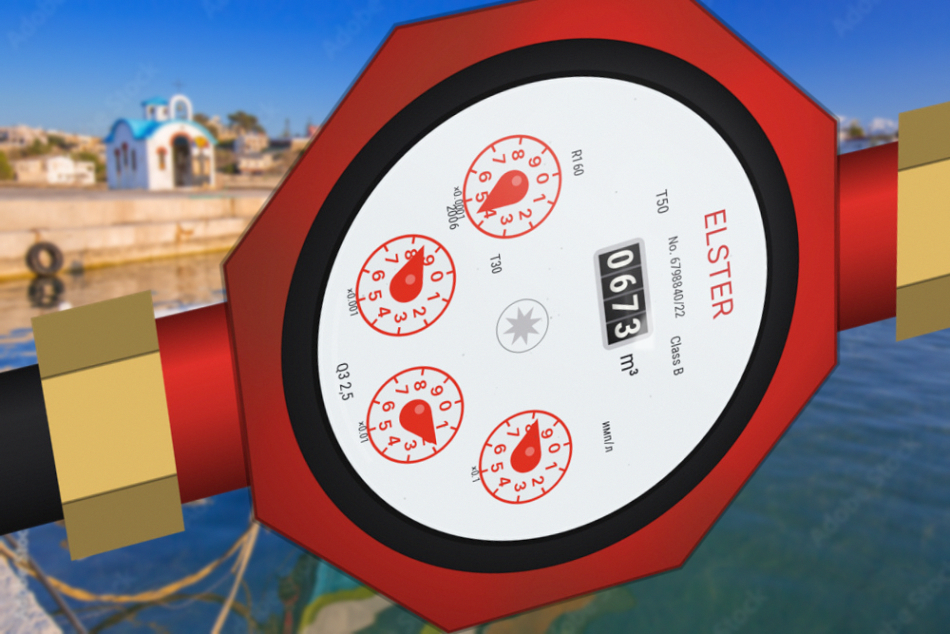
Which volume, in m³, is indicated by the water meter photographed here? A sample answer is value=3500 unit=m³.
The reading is value=673.8184 unit=m³
